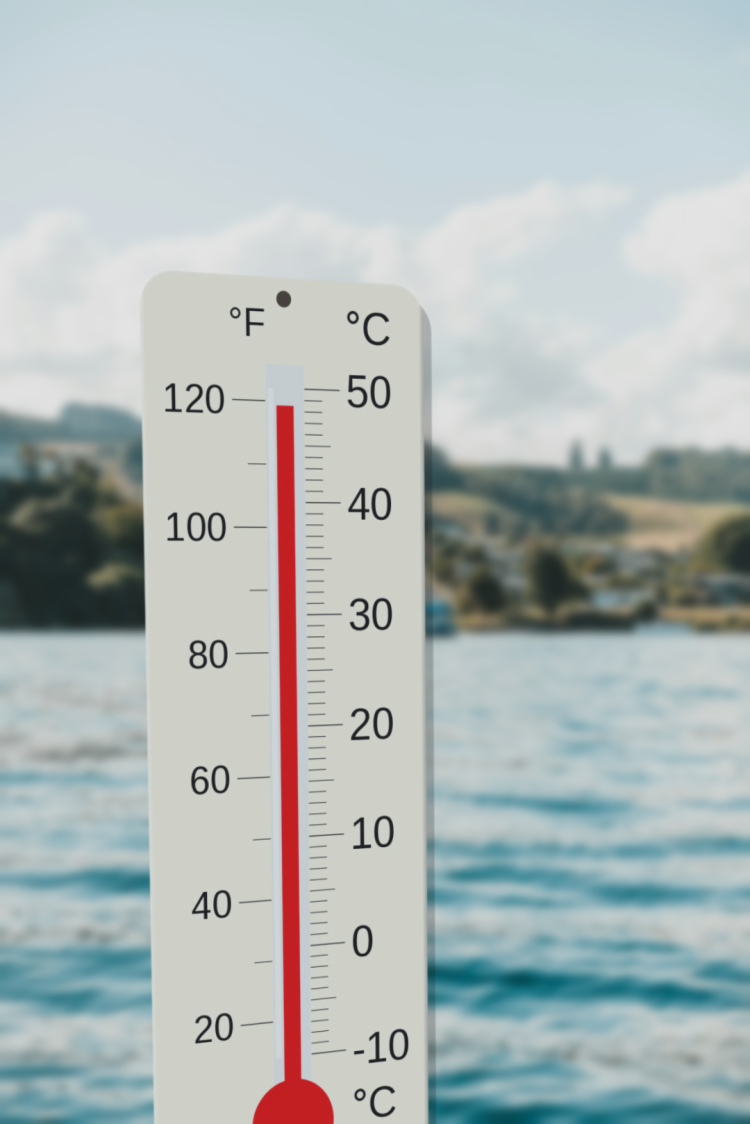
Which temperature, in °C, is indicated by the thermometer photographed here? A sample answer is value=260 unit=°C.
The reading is value=48.5 unit=°C
